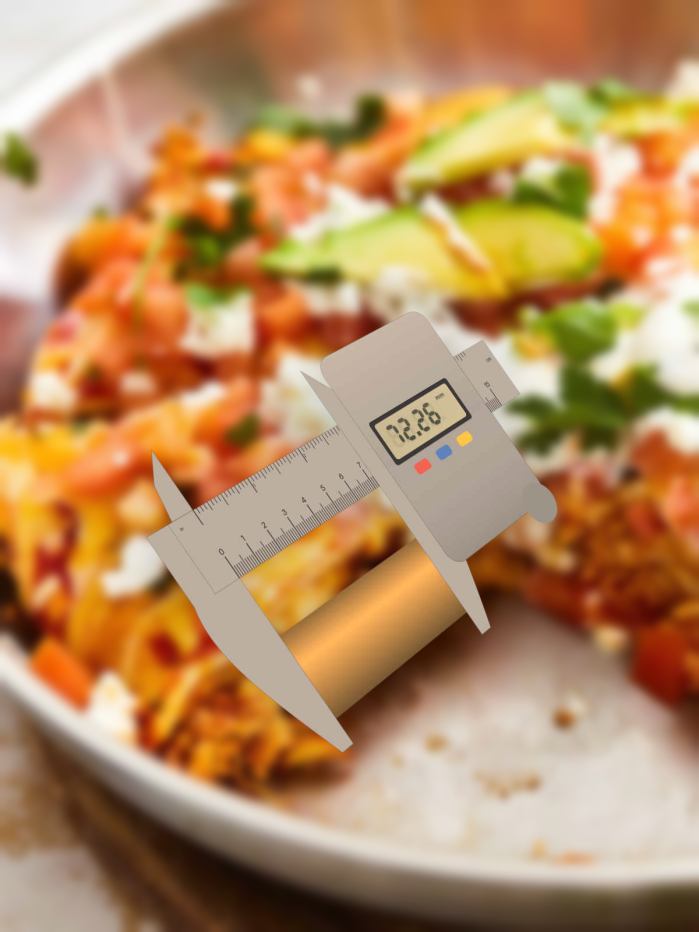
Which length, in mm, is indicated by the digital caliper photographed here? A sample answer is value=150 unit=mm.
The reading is value=72.26 unit=mm
